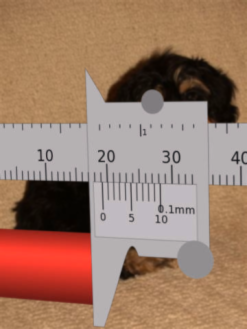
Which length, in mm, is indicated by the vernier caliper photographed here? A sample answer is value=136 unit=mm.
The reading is value=19.2 unit=mm
